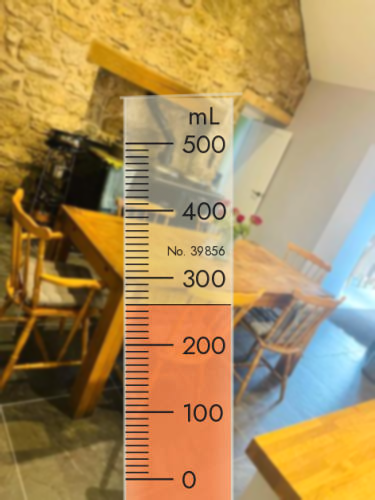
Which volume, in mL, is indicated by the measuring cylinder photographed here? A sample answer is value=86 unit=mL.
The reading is value=260 unit=mL
